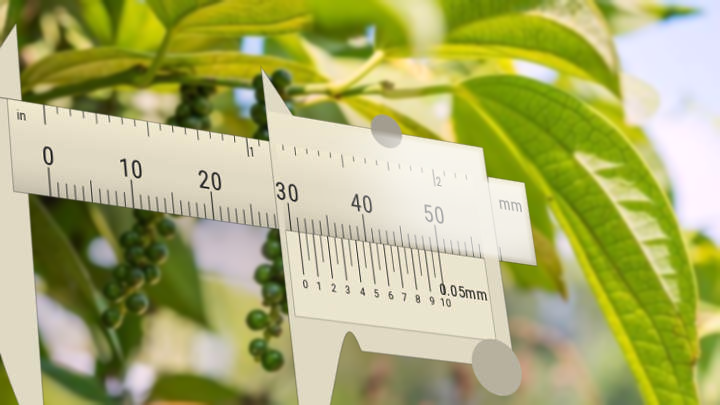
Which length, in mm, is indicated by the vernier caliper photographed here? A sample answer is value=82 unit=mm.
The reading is value=31.0 unit=mm
